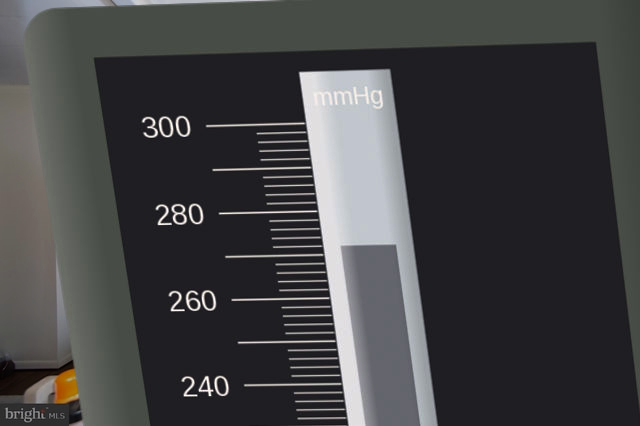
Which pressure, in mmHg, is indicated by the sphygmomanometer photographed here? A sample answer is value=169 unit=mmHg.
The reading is value=272 unit=mmHg
